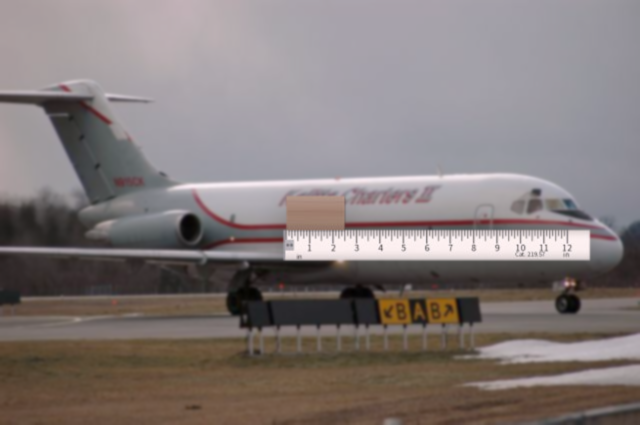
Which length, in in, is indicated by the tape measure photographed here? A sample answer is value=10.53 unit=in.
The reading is value=2.5 unit=in
